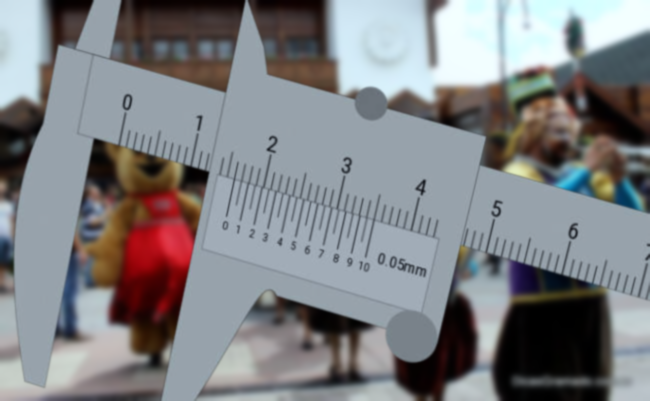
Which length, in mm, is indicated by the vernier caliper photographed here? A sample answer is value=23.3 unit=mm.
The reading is value=16.0 unit=mm
